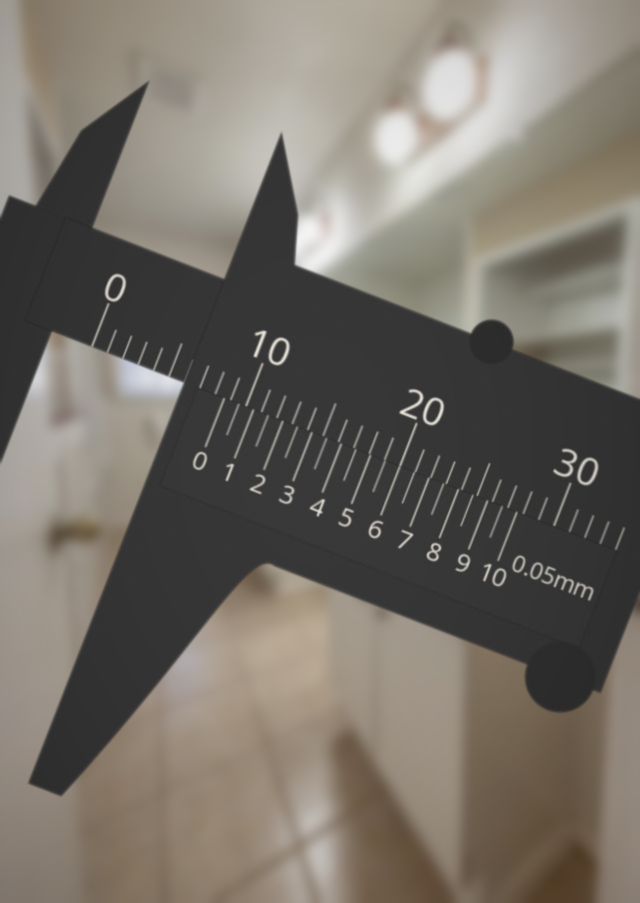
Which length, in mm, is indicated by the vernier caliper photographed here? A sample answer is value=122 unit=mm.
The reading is value=8.6 unit=mm
